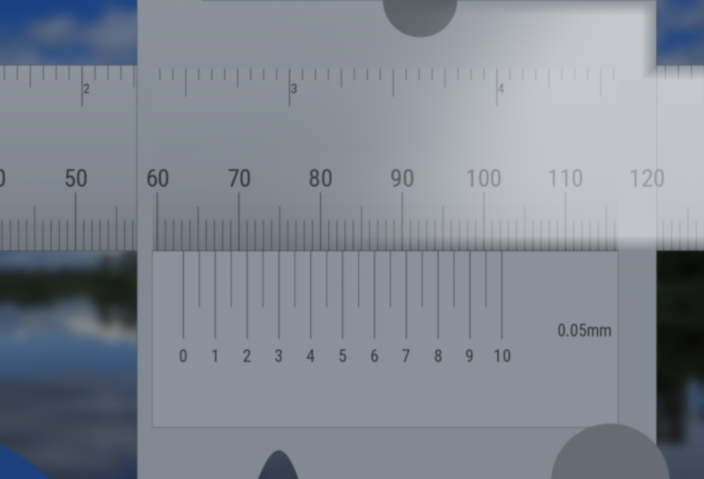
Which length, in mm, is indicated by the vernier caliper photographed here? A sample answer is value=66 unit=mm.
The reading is value=63.2 unit=mm
